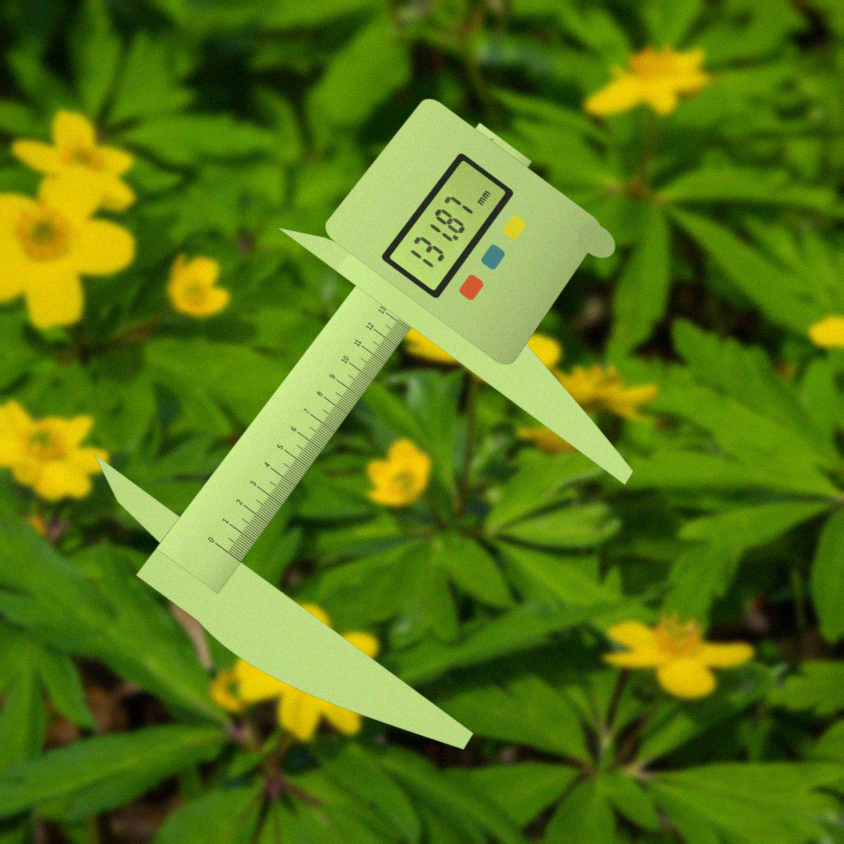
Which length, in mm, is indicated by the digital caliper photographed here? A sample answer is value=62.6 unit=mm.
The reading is value=131.87 unit=mm
